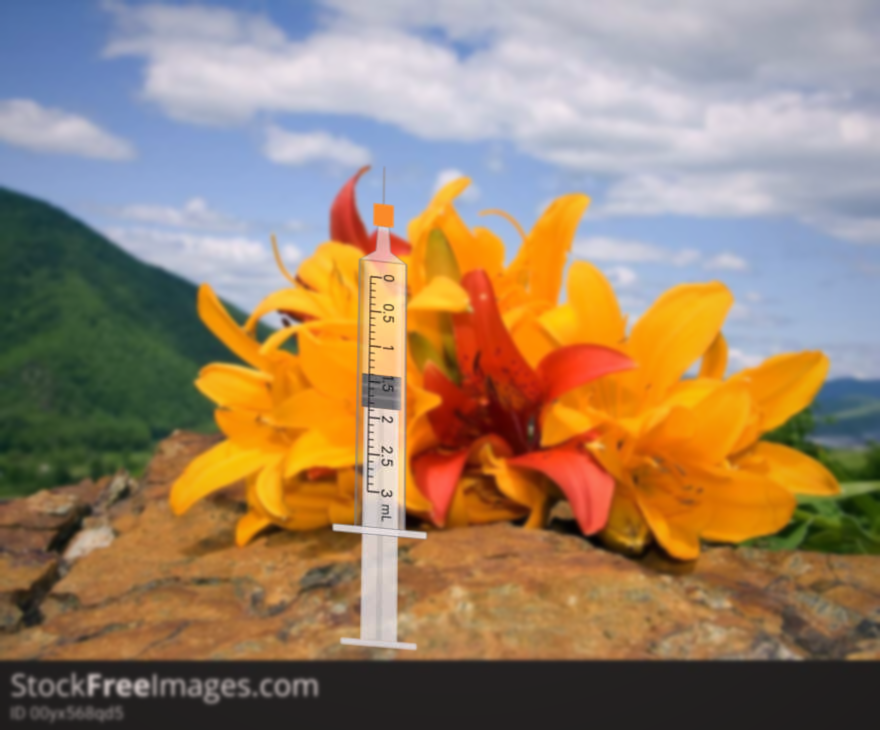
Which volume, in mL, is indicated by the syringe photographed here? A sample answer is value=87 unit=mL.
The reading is value=1.4 unit=mL
